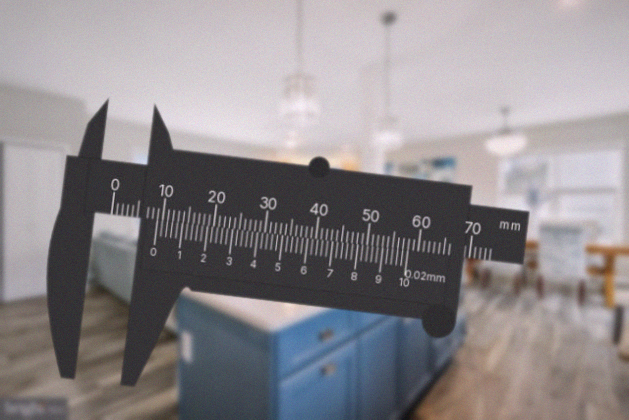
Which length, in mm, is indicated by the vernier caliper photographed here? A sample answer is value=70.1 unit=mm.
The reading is value=9.0 unit=mm
